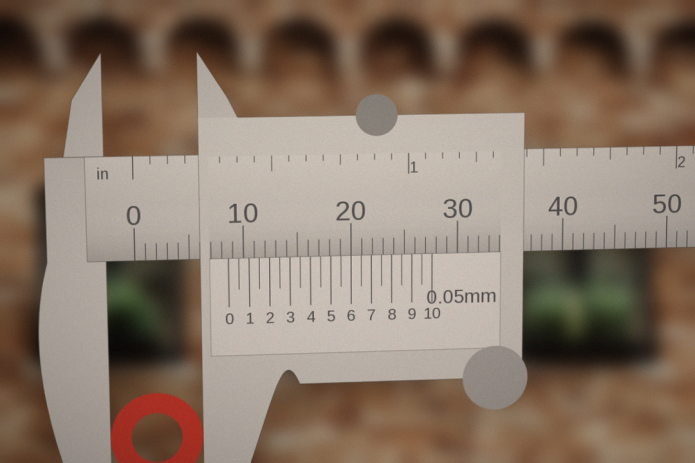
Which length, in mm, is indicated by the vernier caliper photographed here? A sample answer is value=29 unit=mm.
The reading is value=8.6 unit=mm
